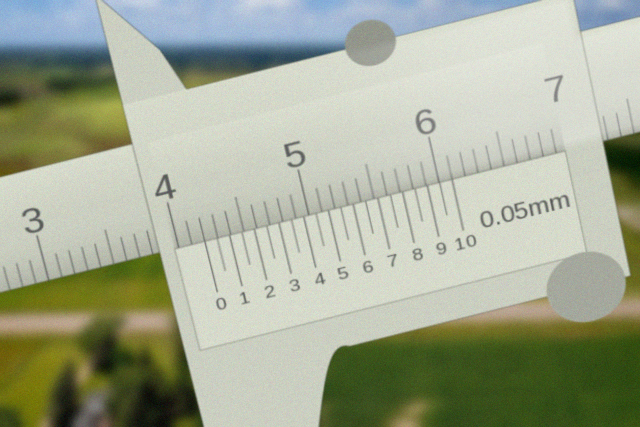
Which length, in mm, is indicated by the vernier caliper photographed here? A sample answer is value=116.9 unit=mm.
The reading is value=42.0 unit=mm
